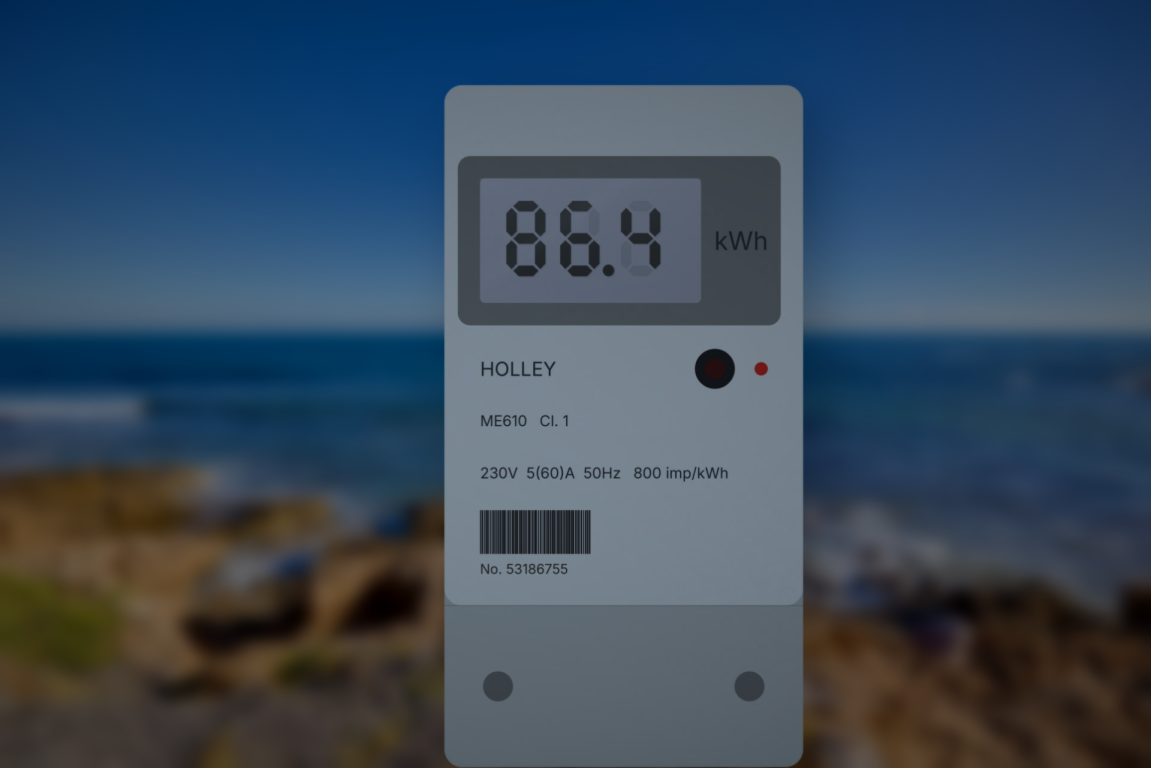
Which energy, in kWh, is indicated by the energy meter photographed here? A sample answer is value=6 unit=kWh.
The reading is value=86.4 unit=kWh
